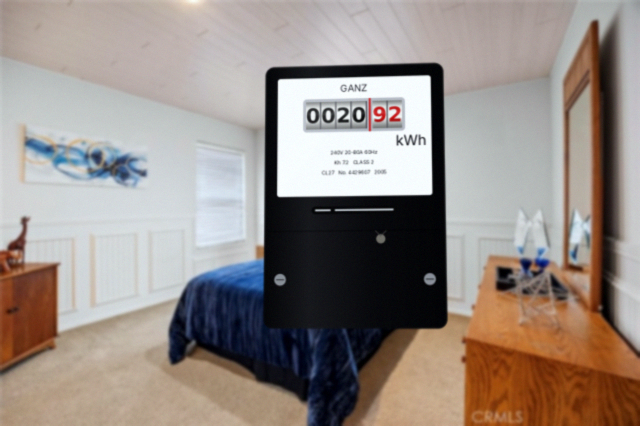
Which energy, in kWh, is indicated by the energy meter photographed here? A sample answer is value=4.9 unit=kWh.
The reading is value=20.92 unit=kWh
